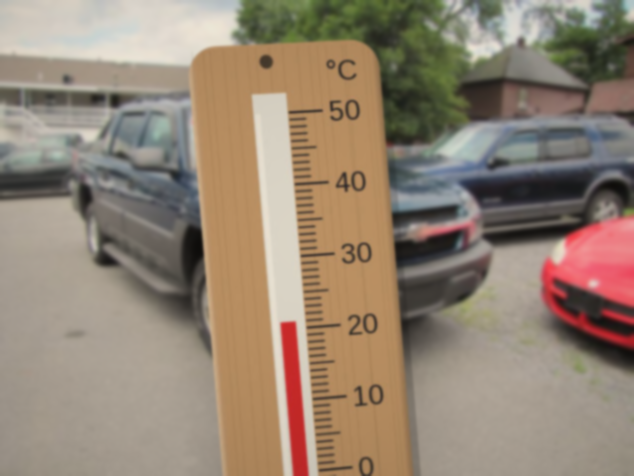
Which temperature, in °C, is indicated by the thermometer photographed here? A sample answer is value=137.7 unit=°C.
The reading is value=21 unit=°C
